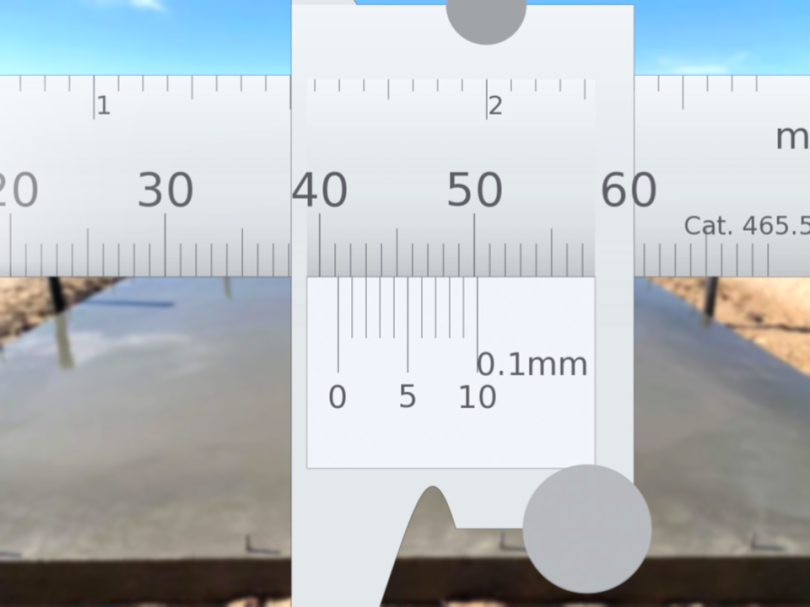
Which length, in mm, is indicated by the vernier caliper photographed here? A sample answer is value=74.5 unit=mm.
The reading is value=41.2 unit=mm
